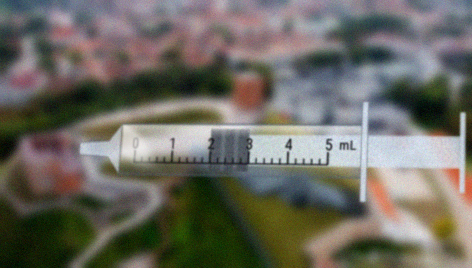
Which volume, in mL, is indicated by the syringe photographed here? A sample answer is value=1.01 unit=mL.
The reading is value=2 unit=mL
